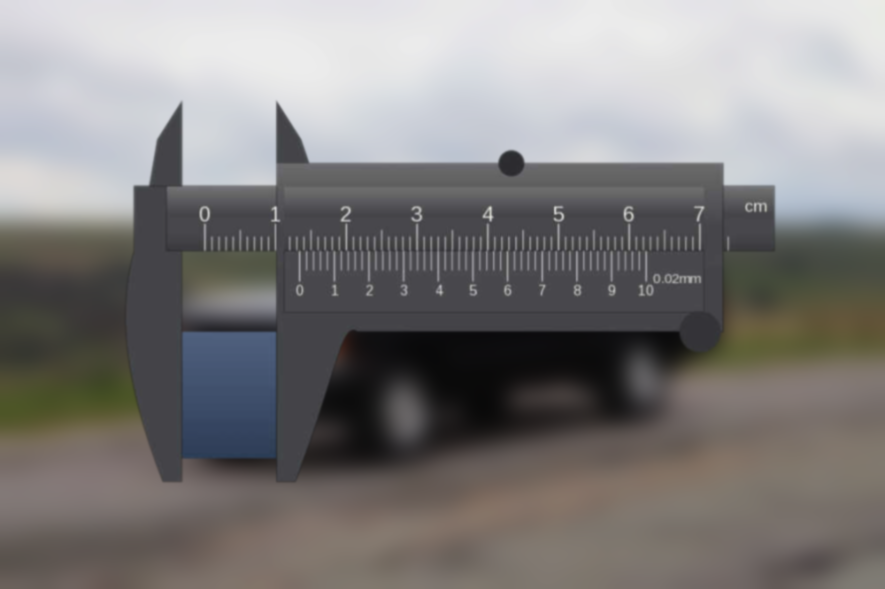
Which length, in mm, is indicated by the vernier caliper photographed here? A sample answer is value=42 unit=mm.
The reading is value=13.4 unit=mm
